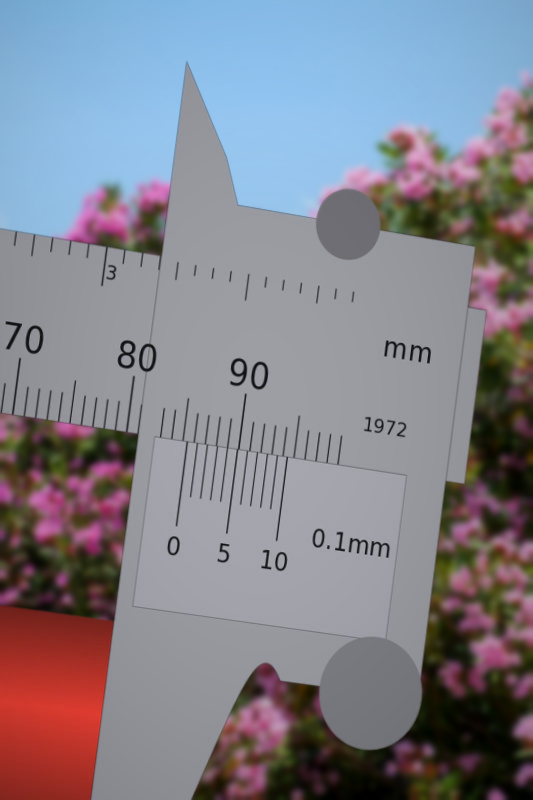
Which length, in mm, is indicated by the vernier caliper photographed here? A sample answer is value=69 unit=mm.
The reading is value=85.4 unit=mm
